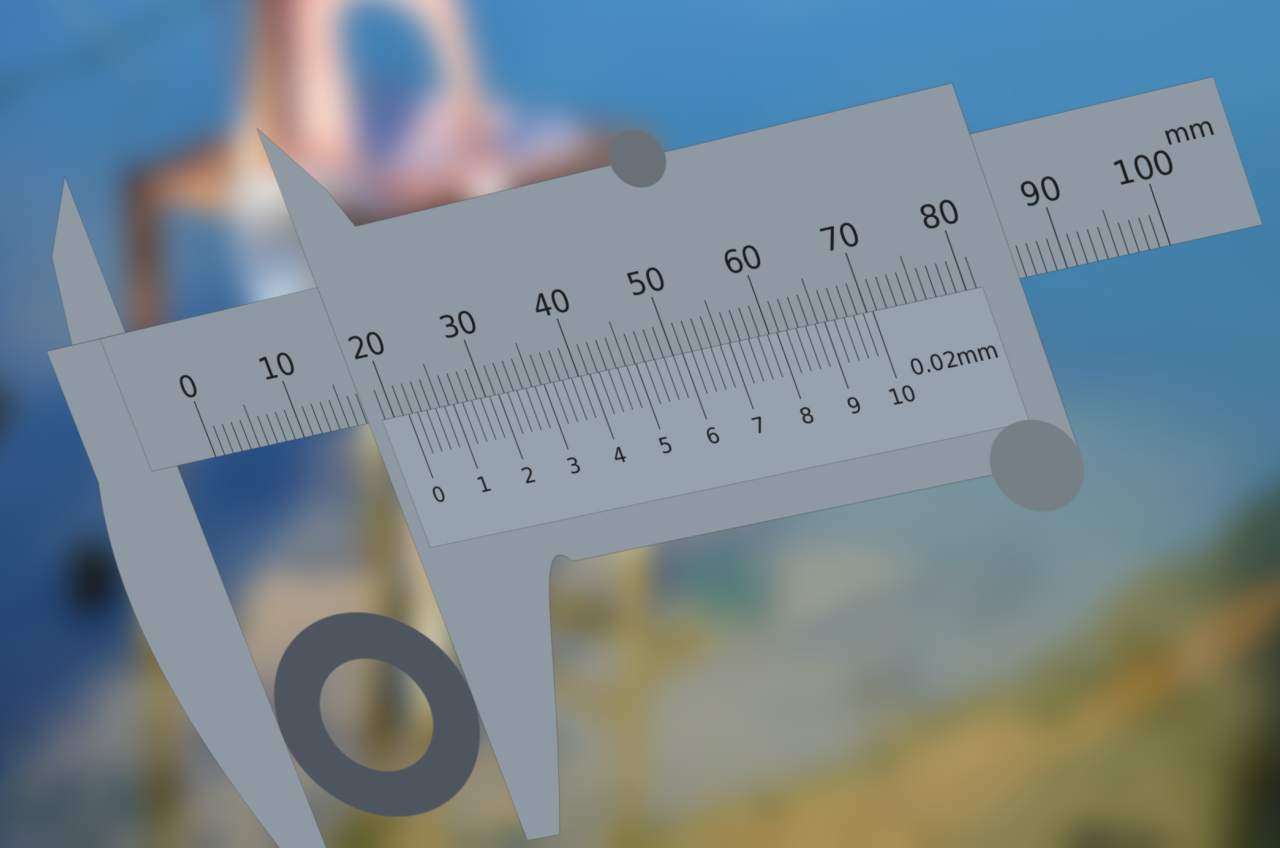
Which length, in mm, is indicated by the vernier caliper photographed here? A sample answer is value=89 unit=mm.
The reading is value=21.6 unit=mm
